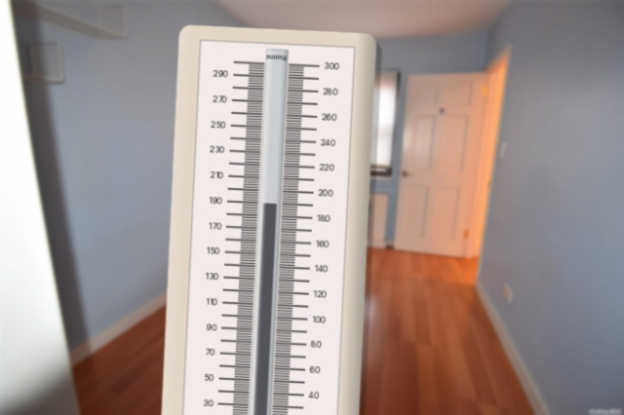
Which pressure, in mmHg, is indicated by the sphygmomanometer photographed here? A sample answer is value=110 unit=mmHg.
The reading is value=190 unit=mmHg
